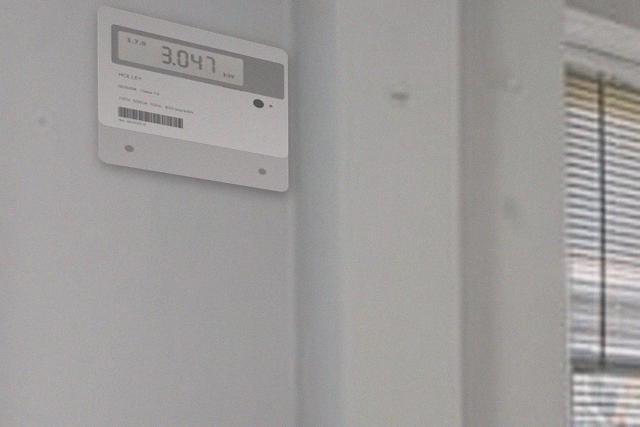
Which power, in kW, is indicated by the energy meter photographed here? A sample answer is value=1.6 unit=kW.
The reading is value=3.047 unit=kW
